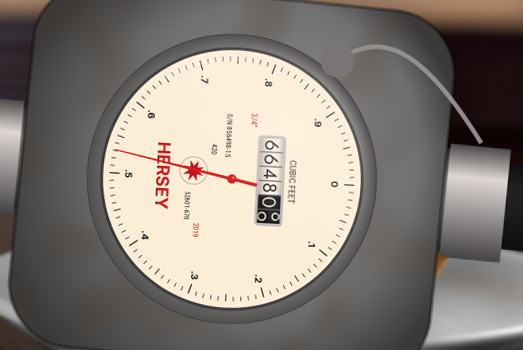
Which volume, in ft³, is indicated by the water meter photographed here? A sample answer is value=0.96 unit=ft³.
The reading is value=664808.53 unit=ft³
